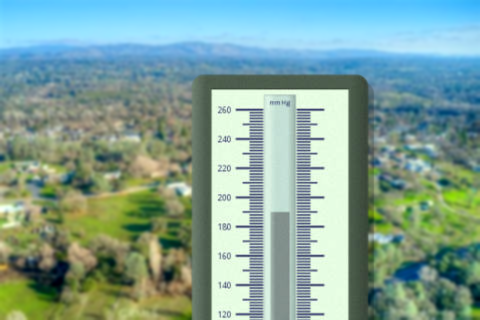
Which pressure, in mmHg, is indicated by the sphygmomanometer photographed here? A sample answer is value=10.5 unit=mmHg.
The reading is value=190 unit=mmHg
